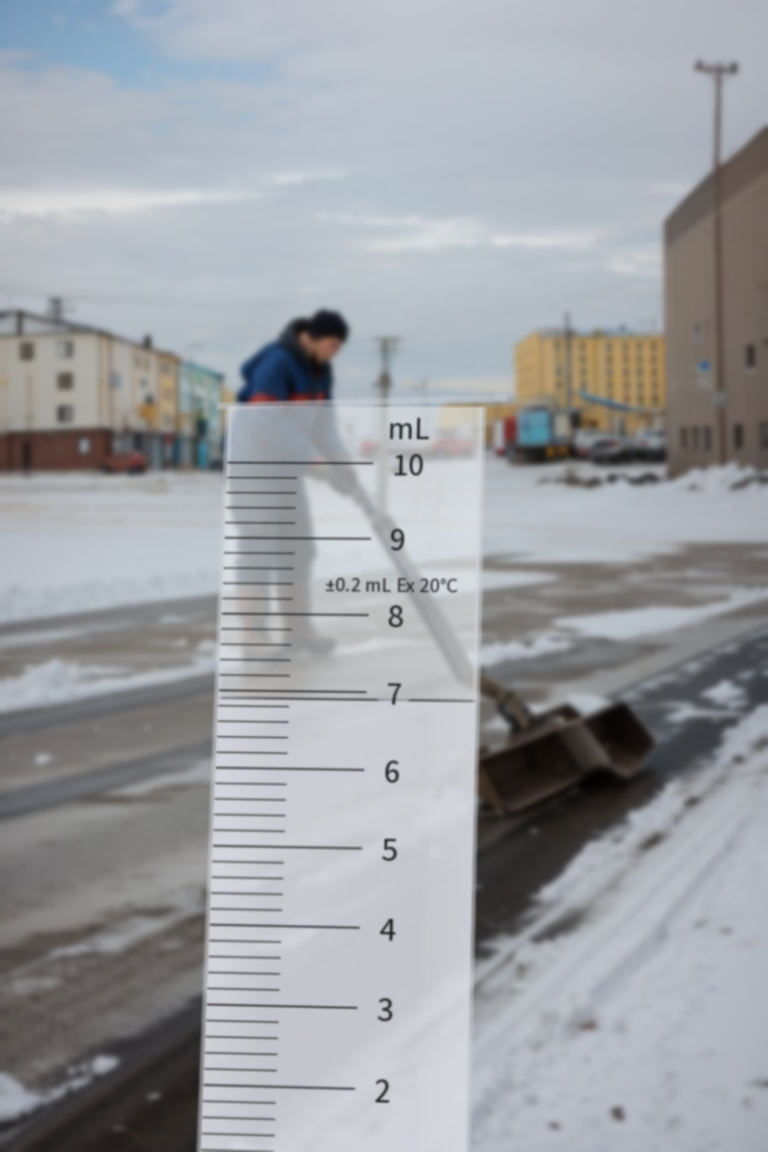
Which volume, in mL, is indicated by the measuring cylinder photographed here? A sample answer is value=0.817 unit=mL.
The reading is value=6.9 unit=mL
